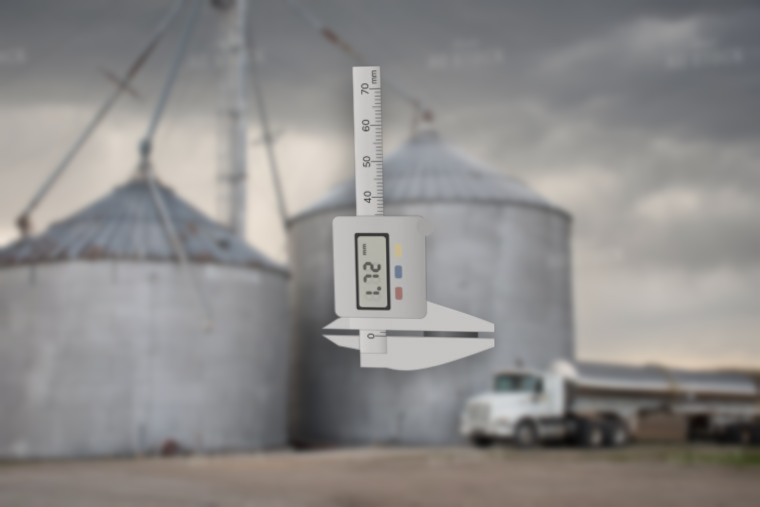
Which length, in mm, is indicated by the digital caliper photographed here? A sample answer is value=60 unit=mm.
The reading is value=1.72 unit=mm
